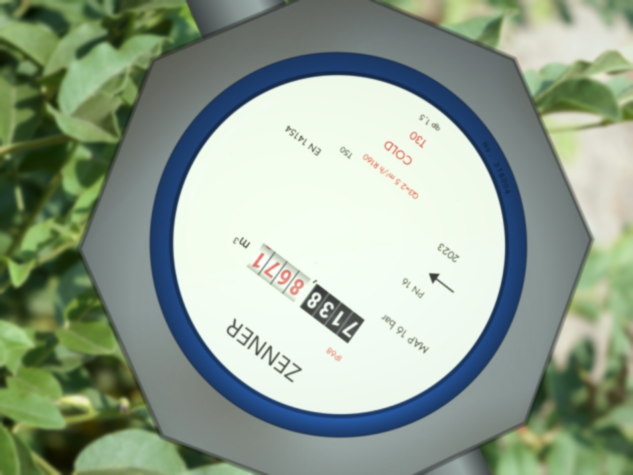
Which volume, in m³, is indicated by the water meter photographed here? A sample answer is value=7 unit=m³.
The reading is value=7138.8671 unit=m³
